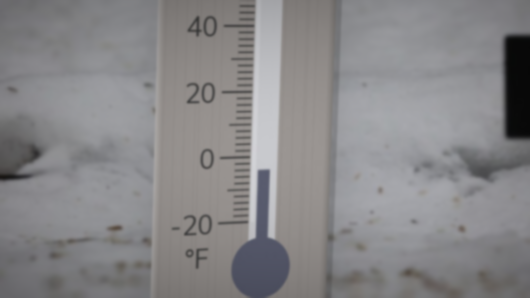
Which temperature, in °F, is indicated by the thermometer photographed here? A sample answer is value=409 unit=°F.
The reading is value=-4 unit=°F
